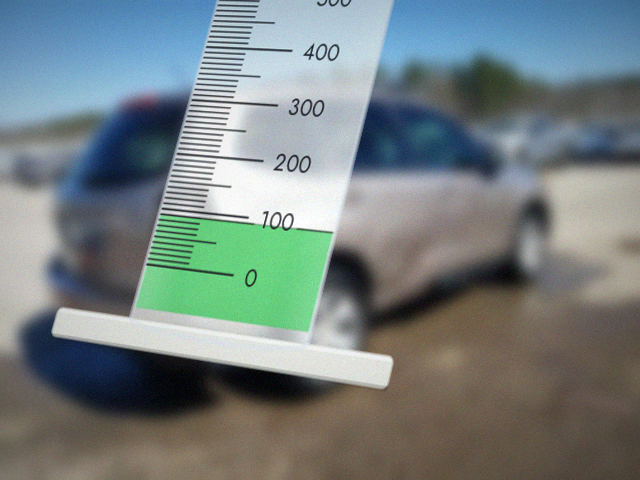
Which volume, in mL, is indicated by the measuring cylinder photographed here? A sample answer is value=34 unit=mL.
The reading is value=90 unit=mL
